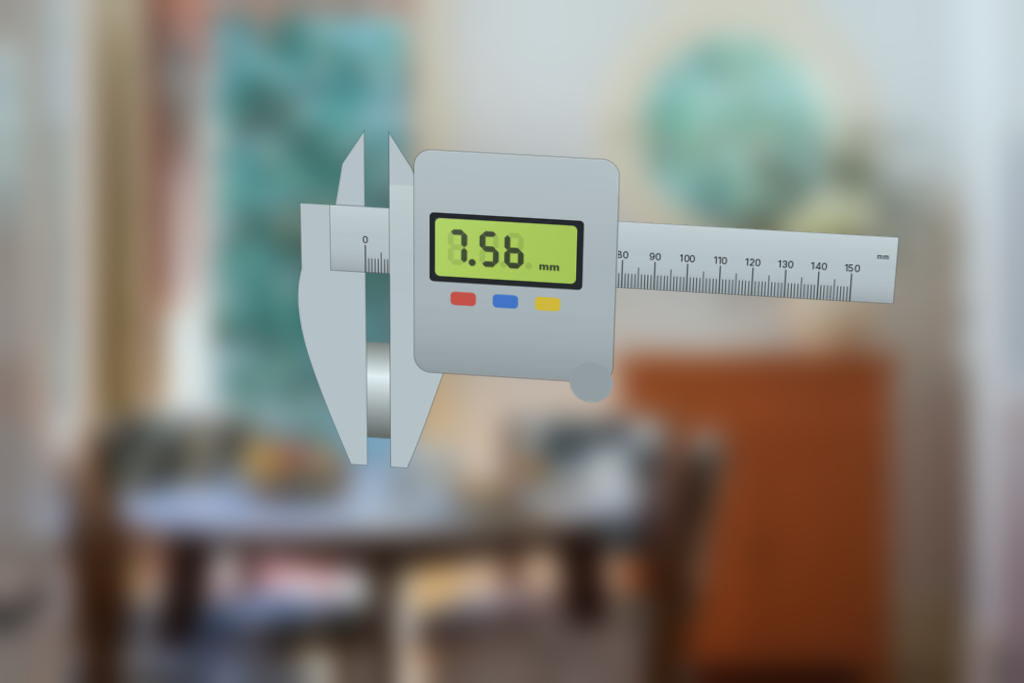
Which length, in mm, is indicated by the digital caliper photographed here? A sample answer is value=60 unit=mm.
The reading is value=7.56 unit=mm
